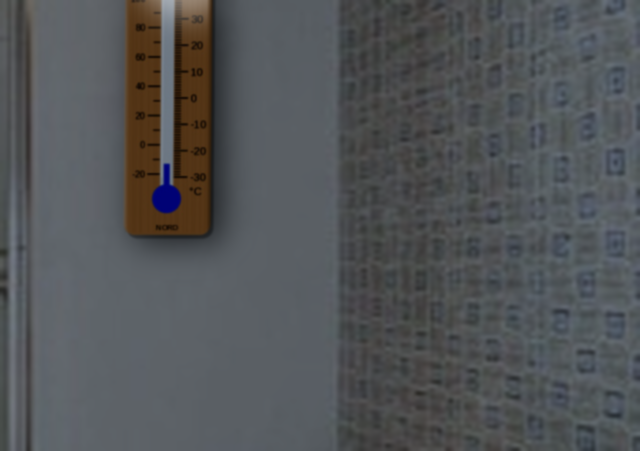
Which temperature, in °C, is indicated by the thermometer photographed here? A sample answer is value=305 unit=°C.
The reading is value=-25 unit=°C
